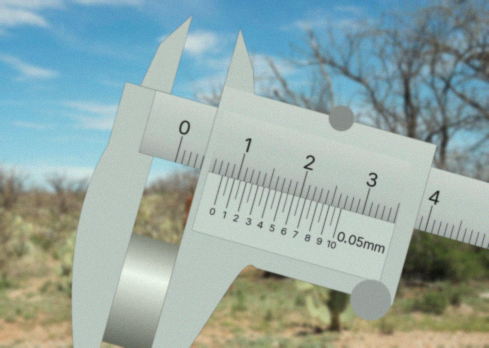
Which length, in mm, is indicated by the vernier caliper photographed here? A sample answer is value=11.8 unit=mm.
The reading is value=7.6 unit=mm
